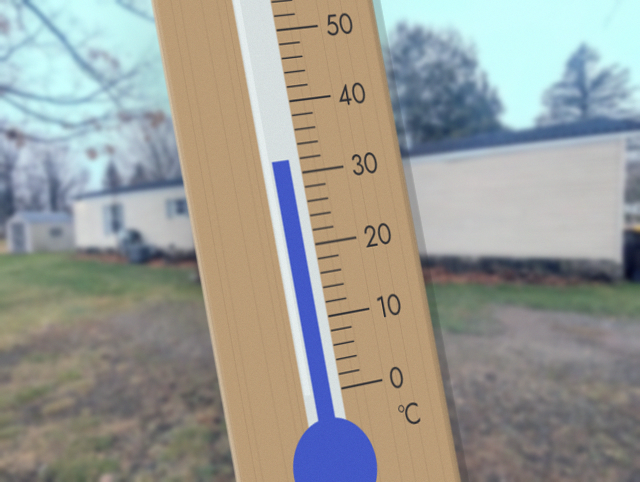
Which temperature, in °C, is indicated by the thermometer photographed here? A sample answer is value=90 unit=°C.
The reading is value=32 unit=°C
